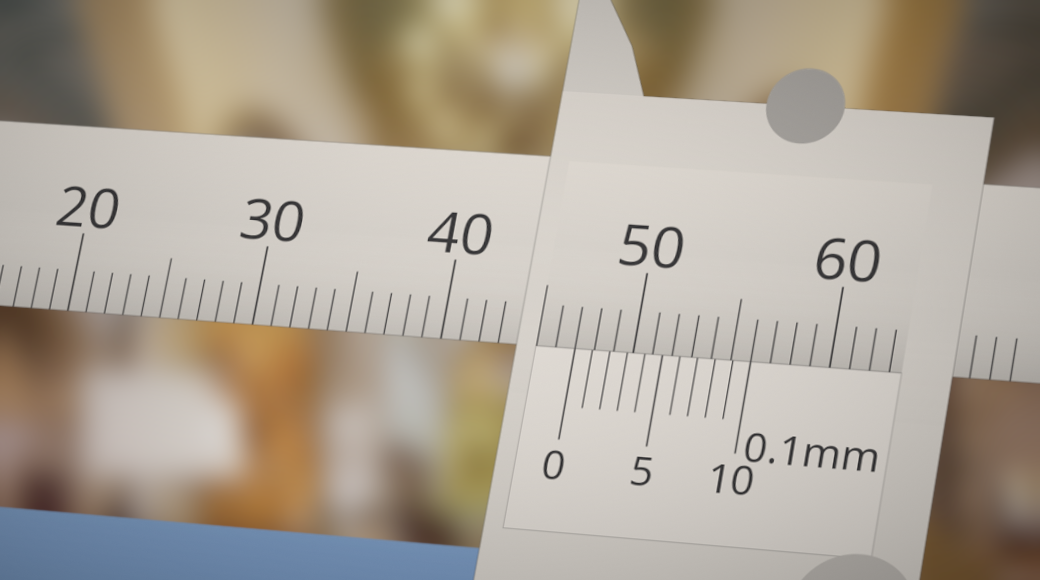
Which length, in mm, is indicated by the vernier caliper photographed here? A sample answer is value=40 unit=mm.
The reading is value=47.0 unit=mm
